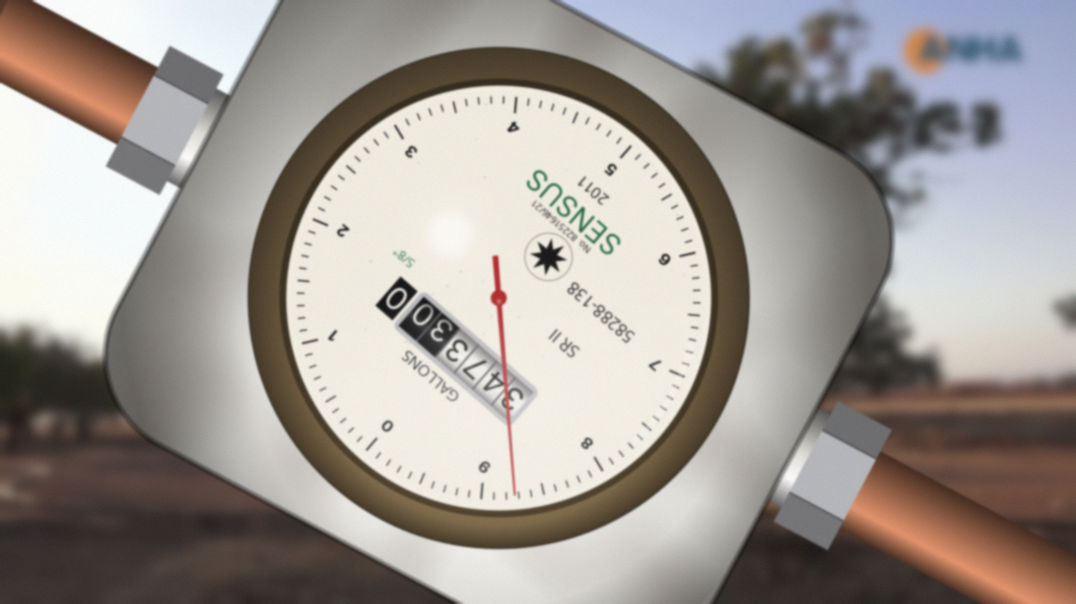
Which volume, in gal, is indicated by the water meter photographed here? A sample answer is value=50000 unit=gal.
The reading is value=3473298.7 unit=gal
